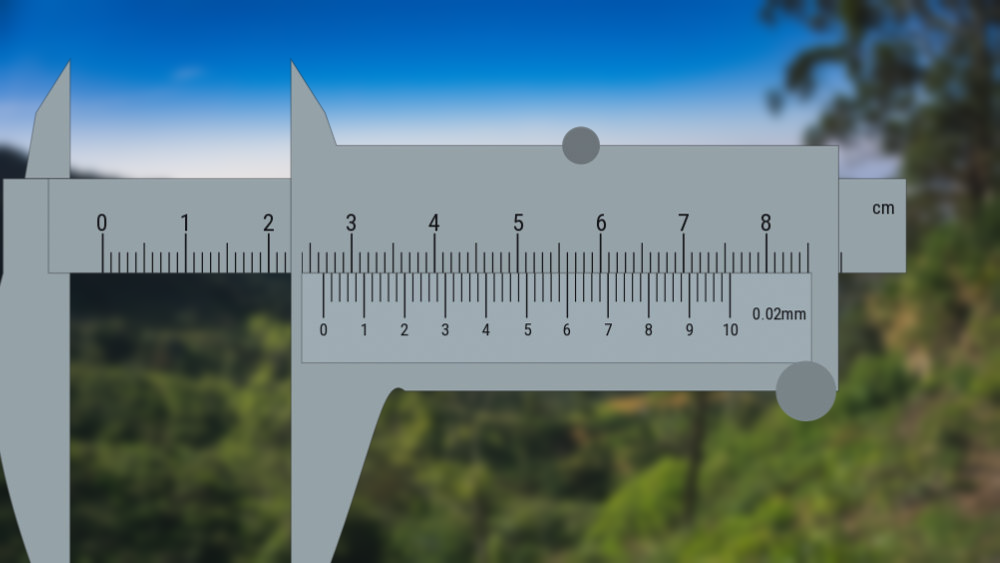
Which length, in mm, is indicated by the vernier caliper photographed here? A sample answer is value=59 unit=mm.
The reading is value=26.6 unit=mm
